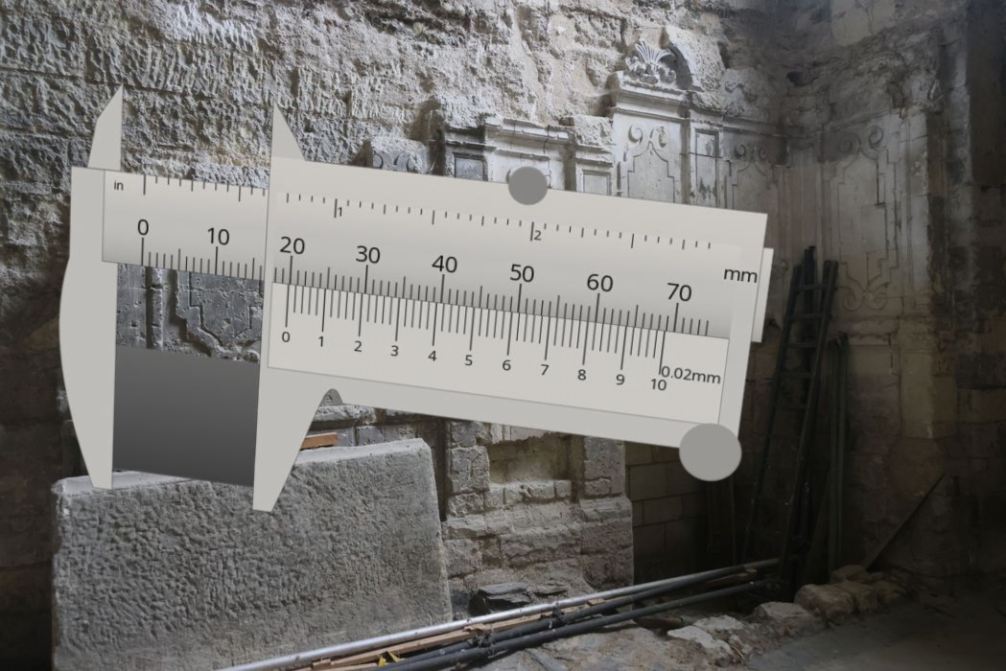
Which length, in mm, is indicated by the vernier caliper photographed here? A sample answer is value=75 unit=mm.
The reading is value=19.8 unit=mm
